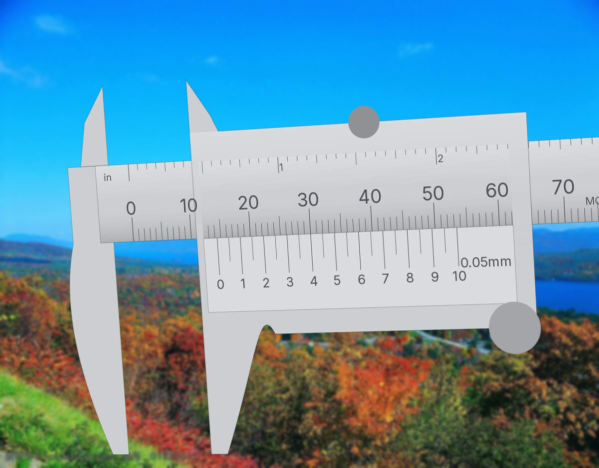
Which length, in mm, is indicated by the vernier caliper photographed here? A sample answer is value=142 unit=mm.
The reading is value=14.4 unit=mm
